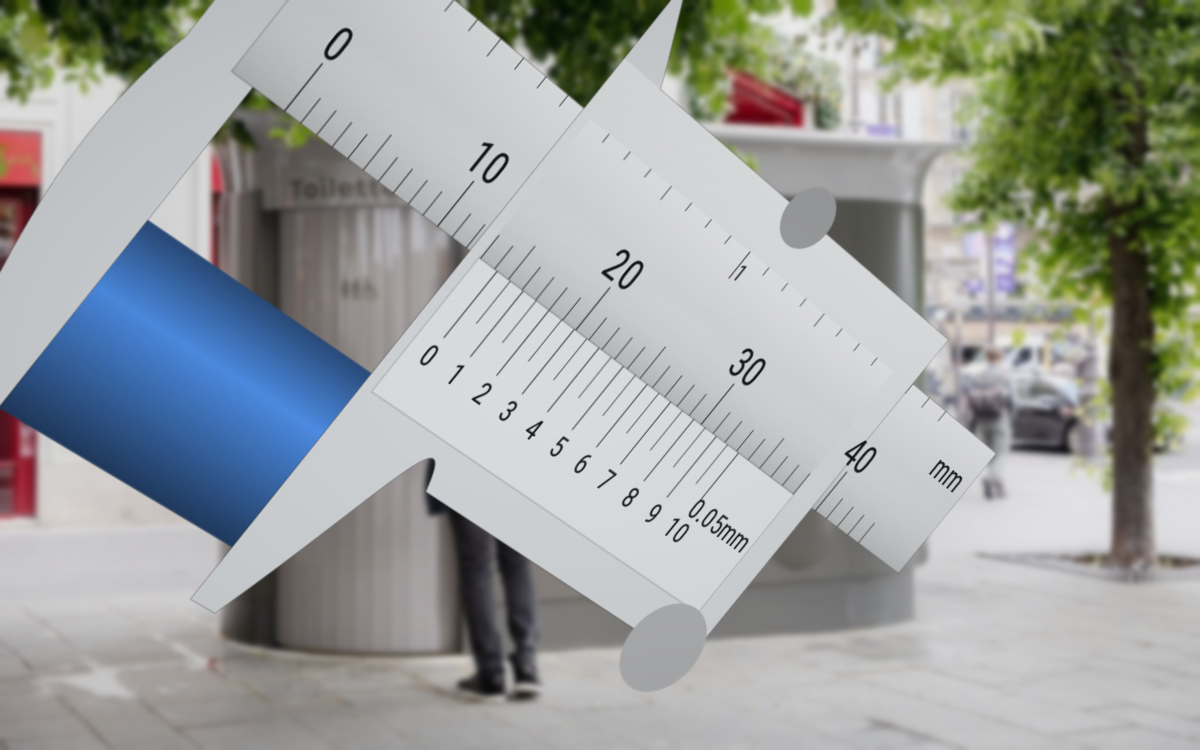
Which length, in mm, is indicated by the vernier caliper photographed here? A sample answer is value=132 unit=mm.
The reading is value=14.2 unit=mm
